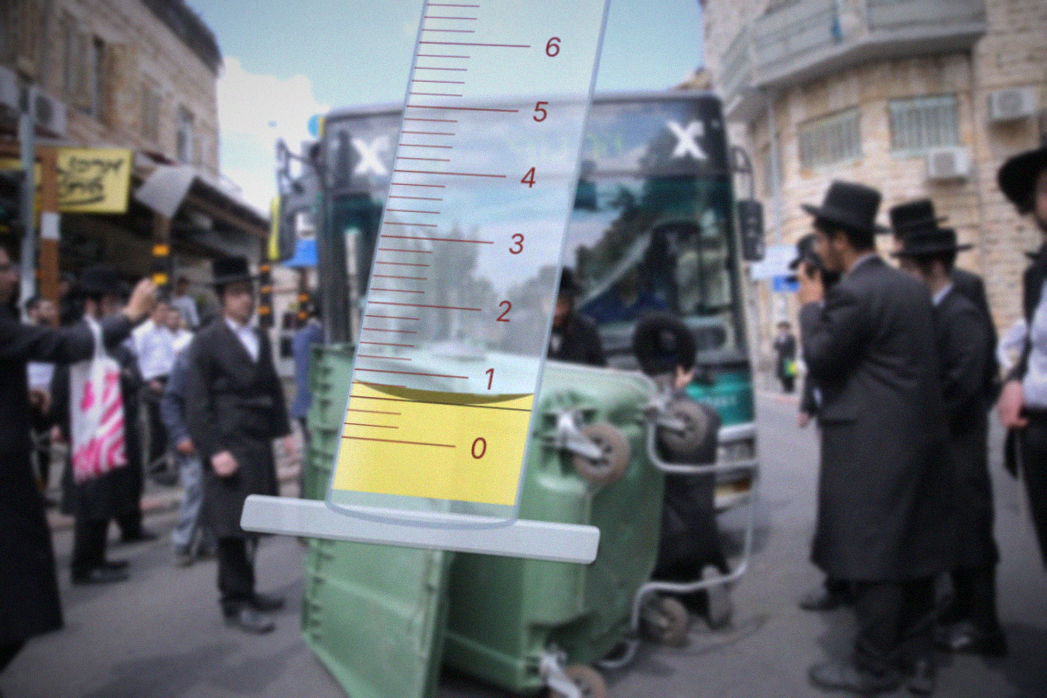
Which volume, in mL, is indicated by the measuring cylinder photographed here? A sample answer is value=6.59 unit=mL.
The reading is value=0.6 unit=mL
